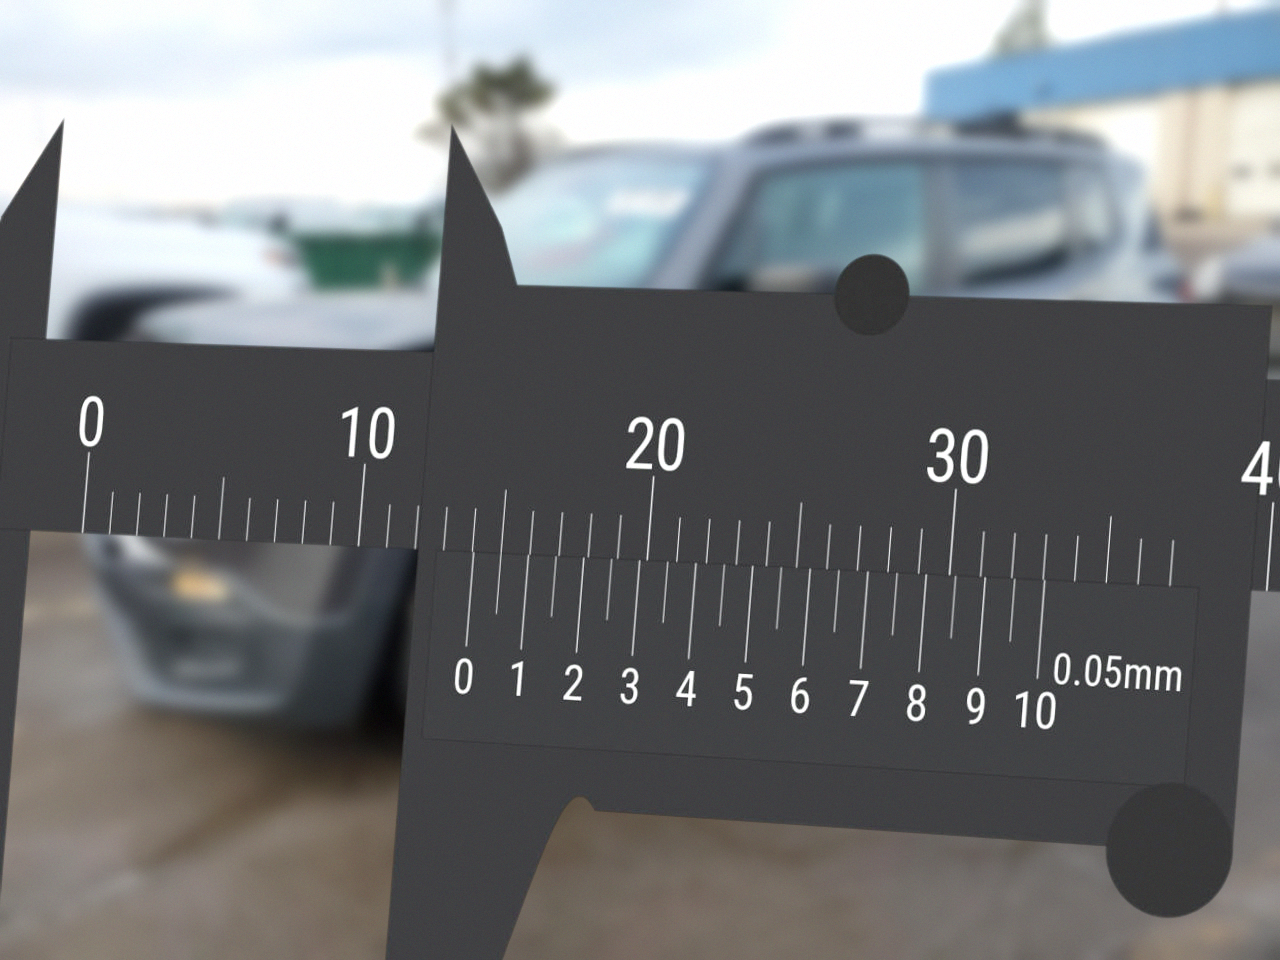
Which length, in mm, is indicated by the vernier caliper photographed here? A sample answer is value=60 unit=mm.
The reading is value=14.05 unit=mm
